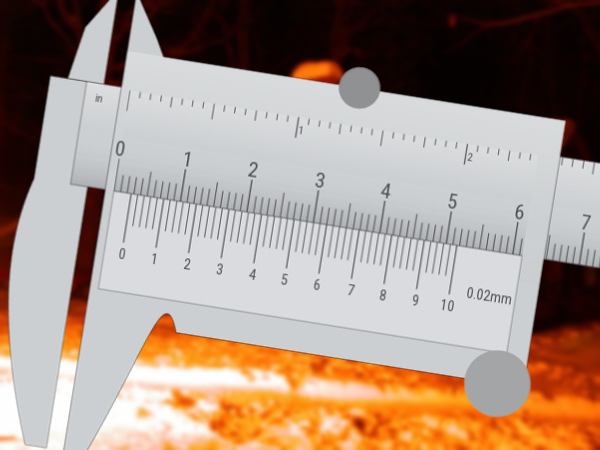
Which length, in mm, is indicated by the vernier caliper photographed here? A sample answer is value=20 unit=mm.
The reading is value=2.6 unit=mm
